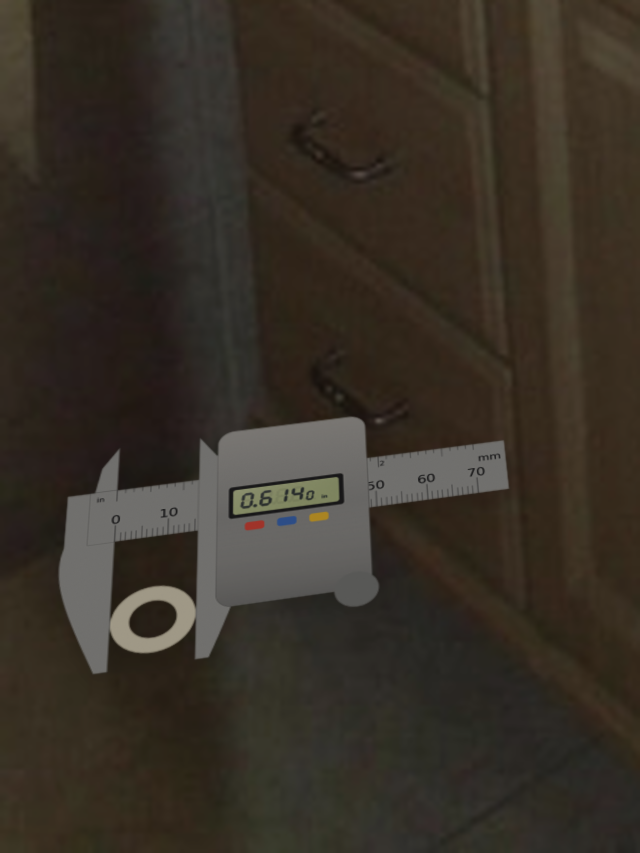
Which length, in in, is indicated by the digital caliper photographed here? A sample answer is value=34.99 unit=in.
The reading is value=0.6140 unit=in
